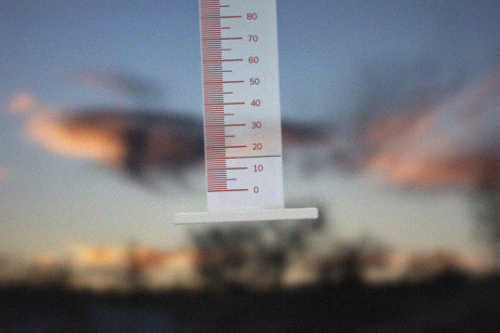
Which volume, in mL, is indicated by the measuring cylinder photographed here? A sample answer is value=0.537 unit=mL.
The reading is value=15 unit=mL
